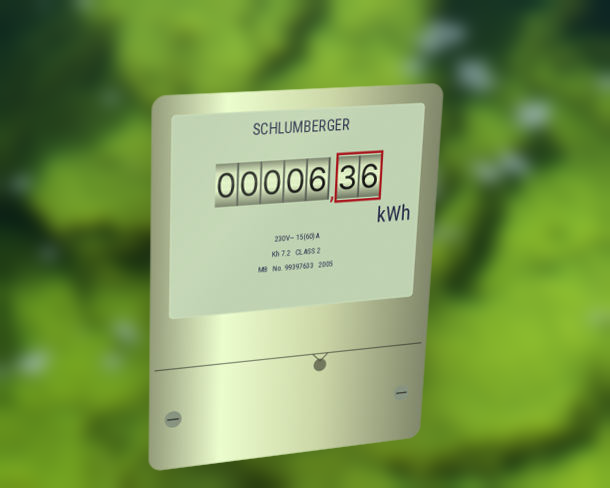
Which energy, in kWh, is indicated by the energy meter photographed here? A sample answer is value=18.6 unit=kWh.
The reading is value=6.36 unit=kWh
